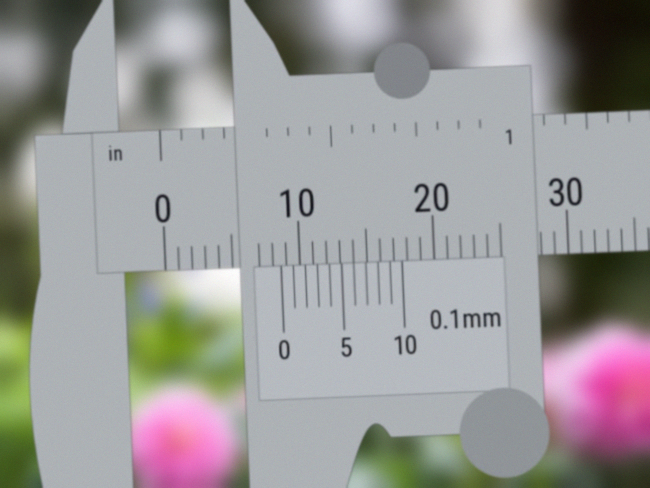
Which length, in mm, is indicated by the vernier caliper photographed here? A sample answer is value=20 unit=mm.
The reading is value=8.6 unit=mm
